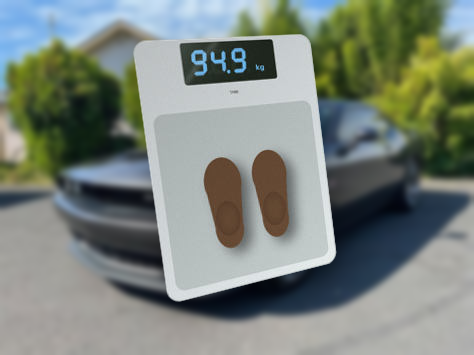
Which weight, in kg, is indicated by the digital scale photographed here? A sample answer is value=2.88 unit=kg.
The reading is value=94.9 unit=kg
